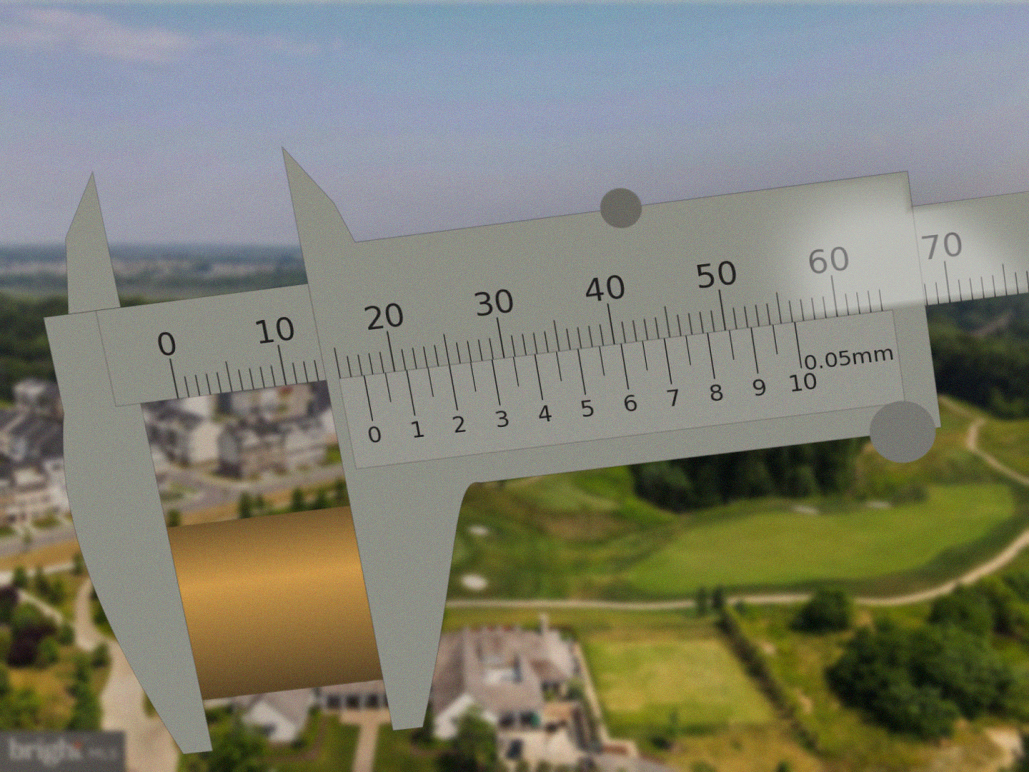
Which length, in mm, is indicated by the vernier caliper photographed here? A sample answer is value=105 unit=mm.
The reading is value=17.2 unit=mm
